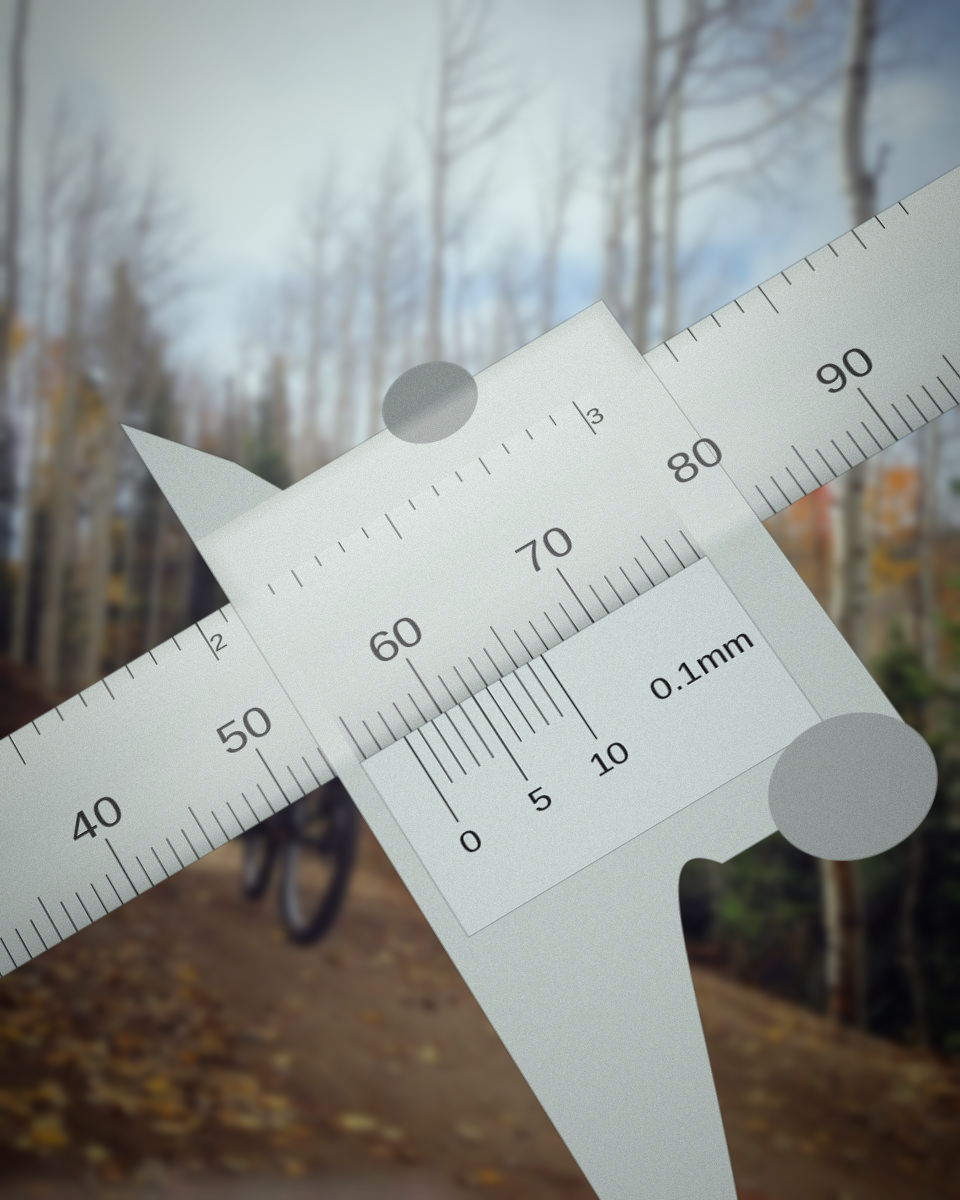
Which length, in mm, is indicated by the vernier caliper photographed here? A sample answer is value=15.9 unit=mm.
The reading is value=57.5 unit=mm
